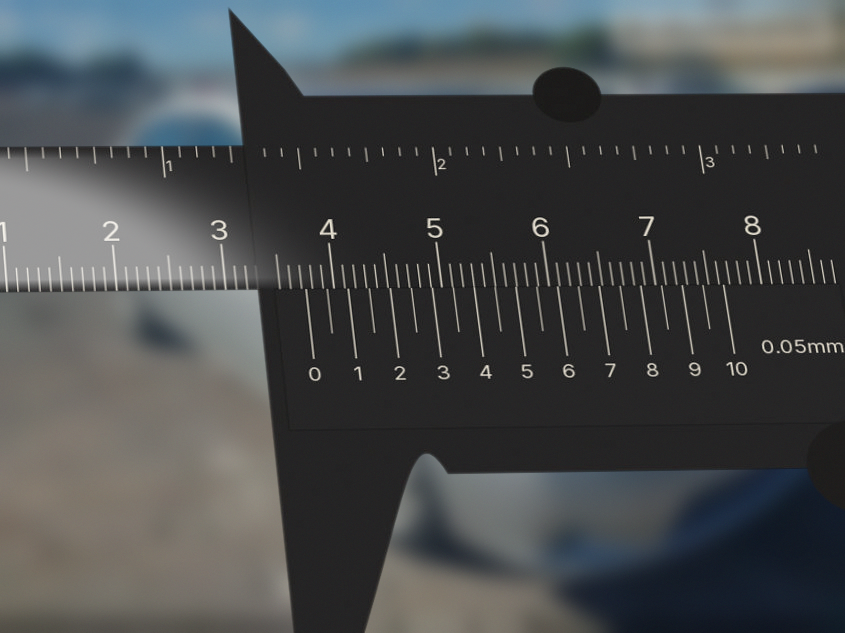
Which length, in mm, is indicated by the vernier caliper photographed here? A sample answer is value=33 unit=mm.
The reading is value=37.4 unit=mm
